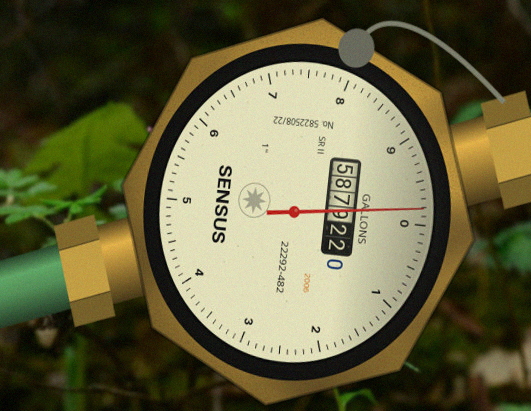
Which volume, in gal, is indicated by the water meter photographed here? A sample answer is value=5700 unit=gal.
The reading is value=5879219.8 unit=gal
